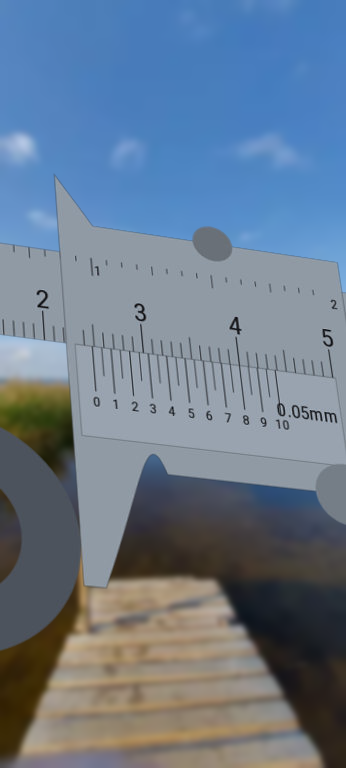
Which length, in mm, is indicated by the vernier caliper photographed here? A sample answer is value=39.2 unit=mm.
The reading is value=24.8 unit=mm
